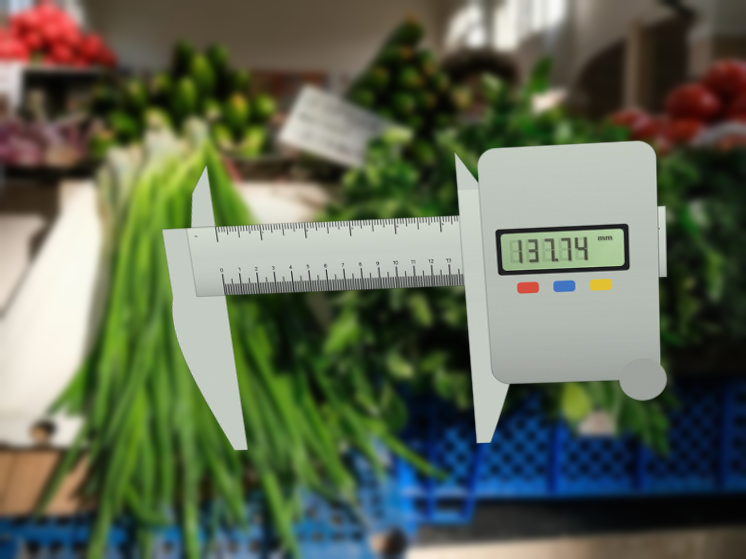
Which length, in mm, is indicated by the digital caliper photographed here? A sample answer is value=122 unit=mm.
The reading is value=137.74 unit=mm
